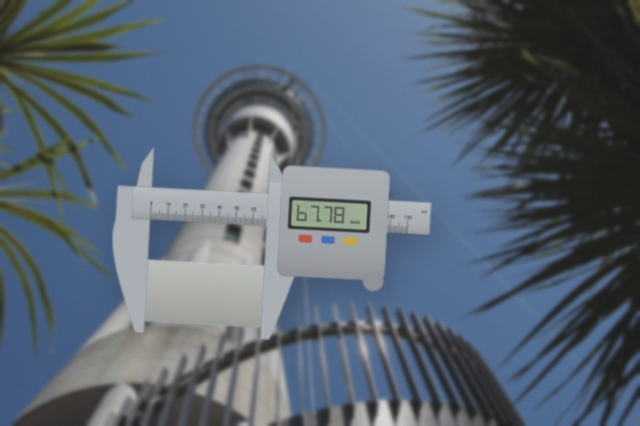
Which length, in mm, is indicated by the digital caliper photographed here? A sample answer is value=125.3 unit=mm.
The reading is value=67.78 unit=mm
